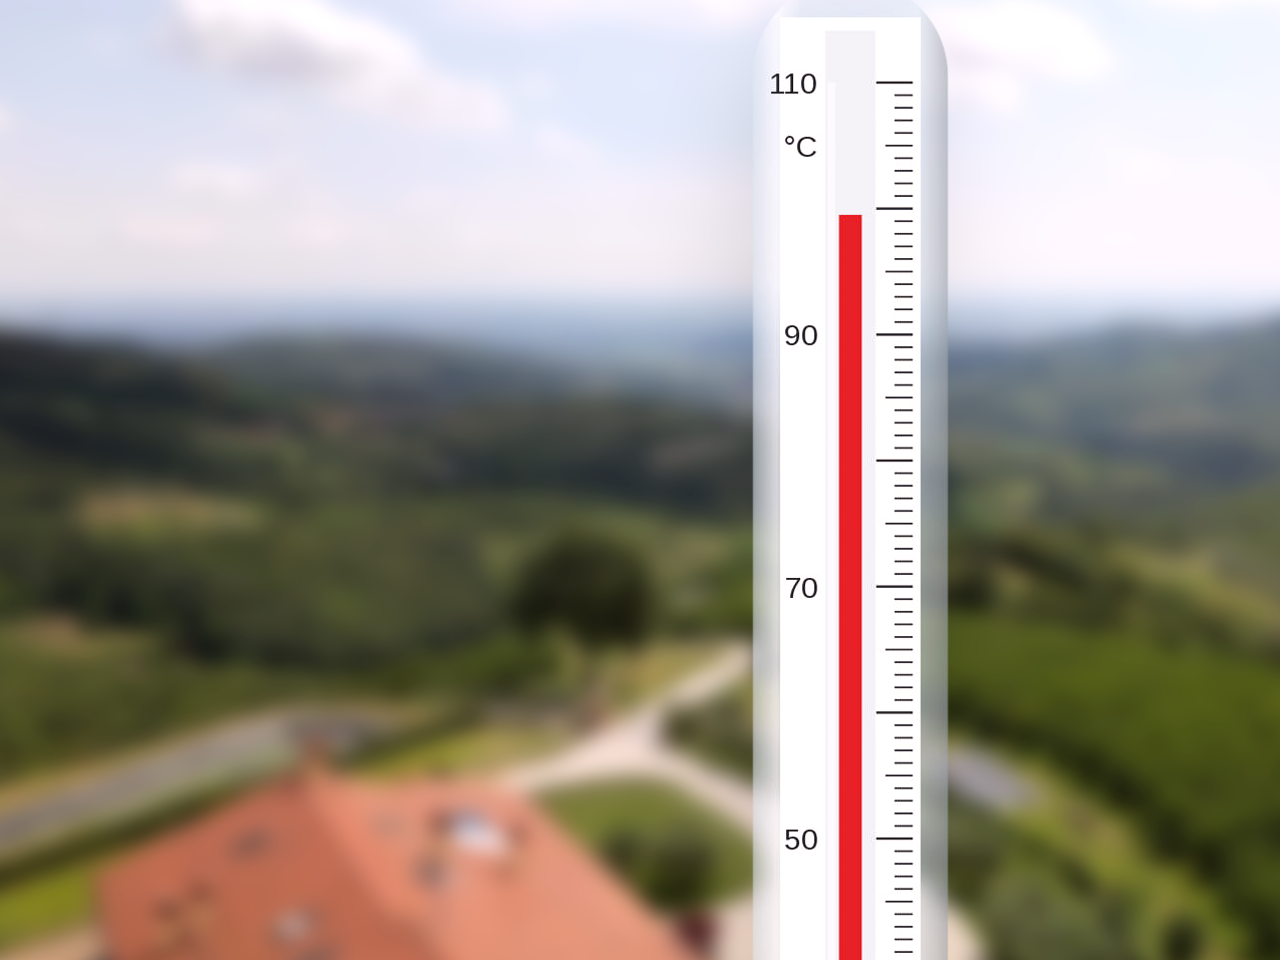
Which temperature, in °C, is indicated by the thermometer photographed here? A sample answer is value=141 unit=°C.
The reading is value=99.5 unit=°C
